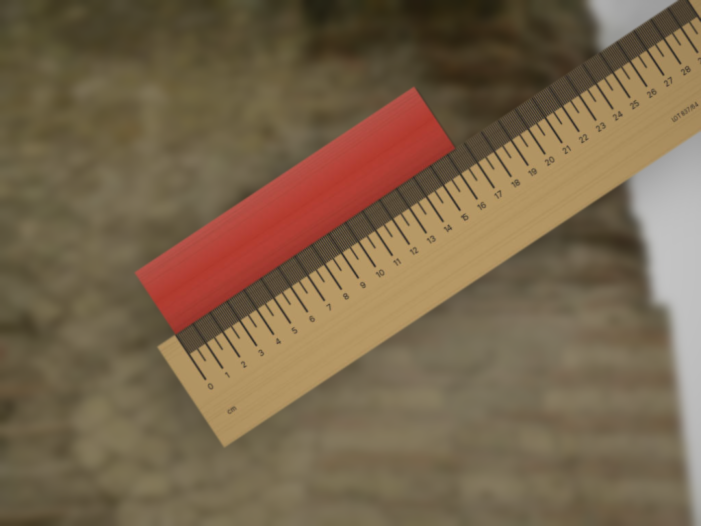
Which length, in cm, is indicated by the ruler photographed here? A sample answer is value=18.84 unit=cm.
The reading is value=16.5 unit=cm
